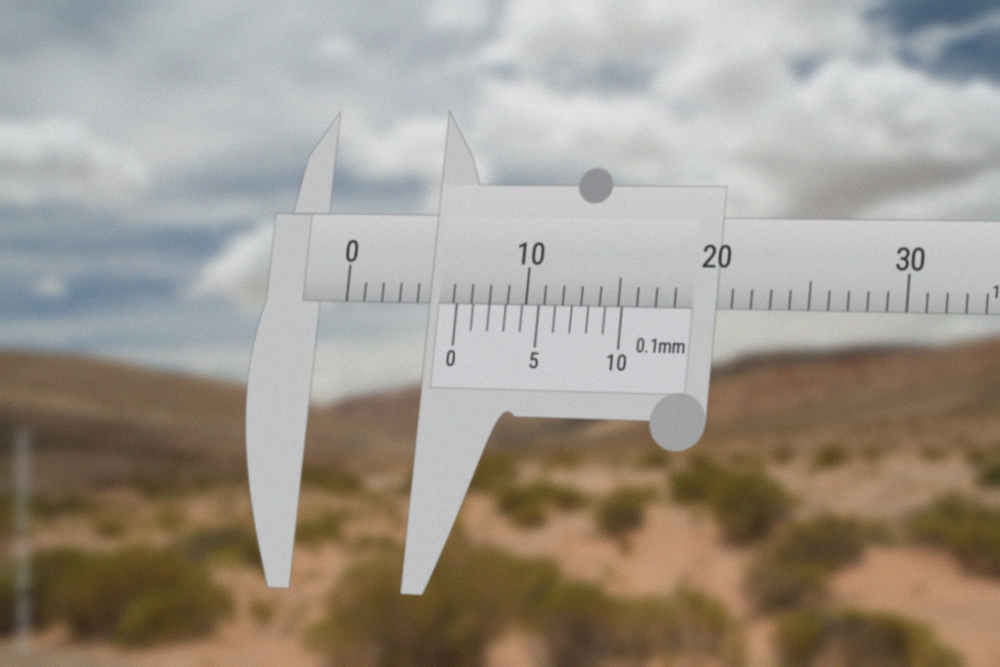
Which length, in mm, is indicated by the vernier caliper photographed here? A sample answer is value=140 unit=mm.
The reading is value=6.2 unit=mm
